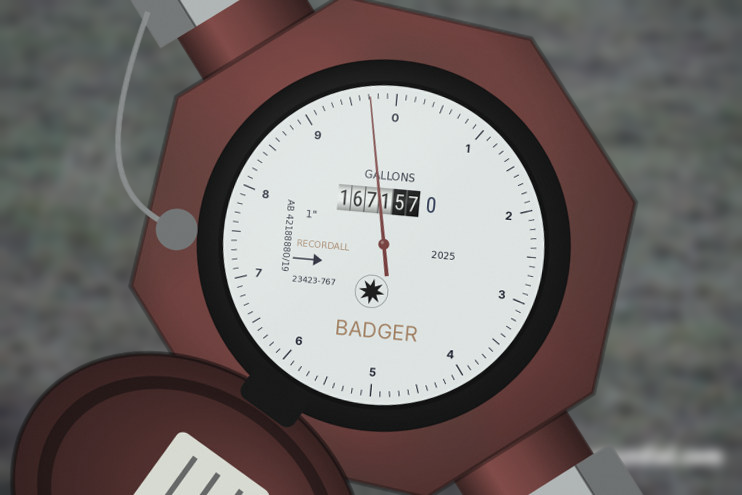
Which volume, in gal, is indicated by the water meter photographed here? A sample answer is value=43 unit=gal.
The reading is value=1671569.7 unit=gal
